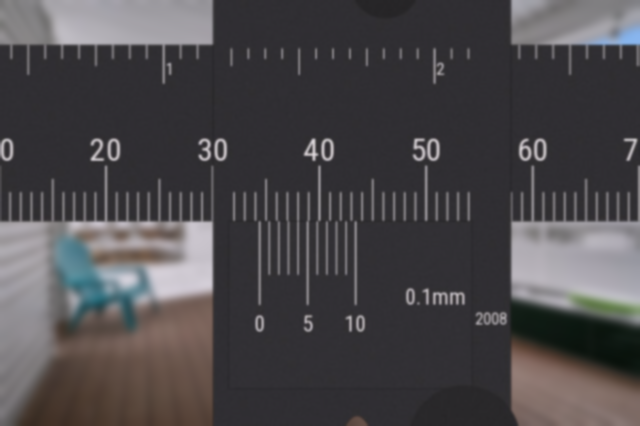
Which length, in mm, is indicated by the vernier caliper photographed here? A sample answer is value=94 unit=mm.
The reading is value=34.4 unit=mm
